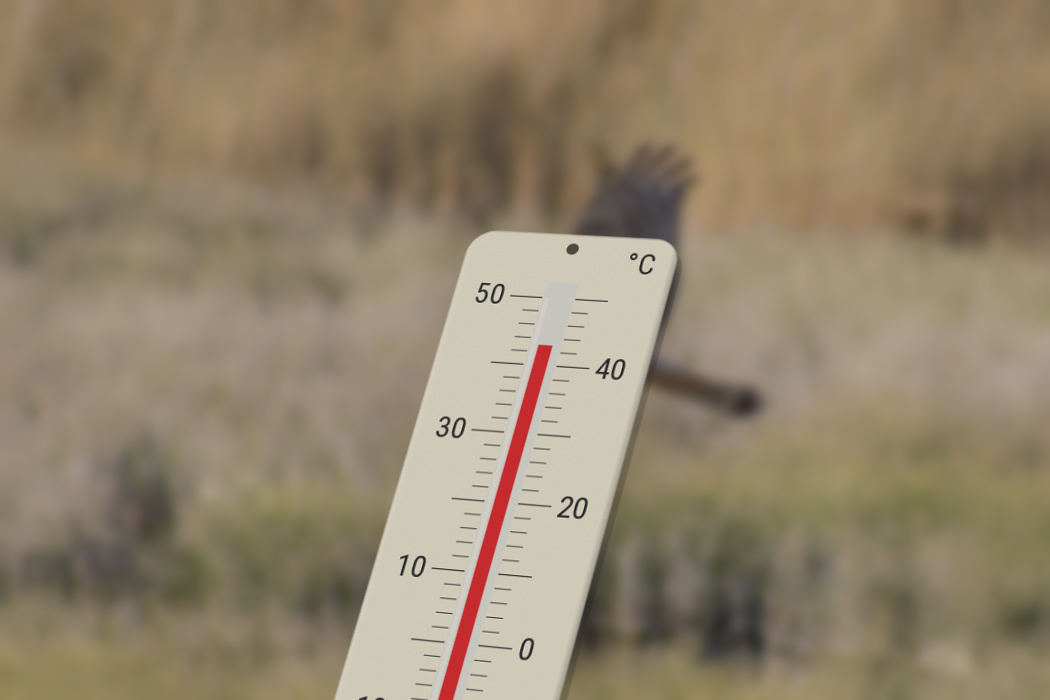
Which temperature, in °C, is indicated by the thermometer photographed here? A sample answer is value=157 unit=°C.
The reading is value=43 unit=°C
